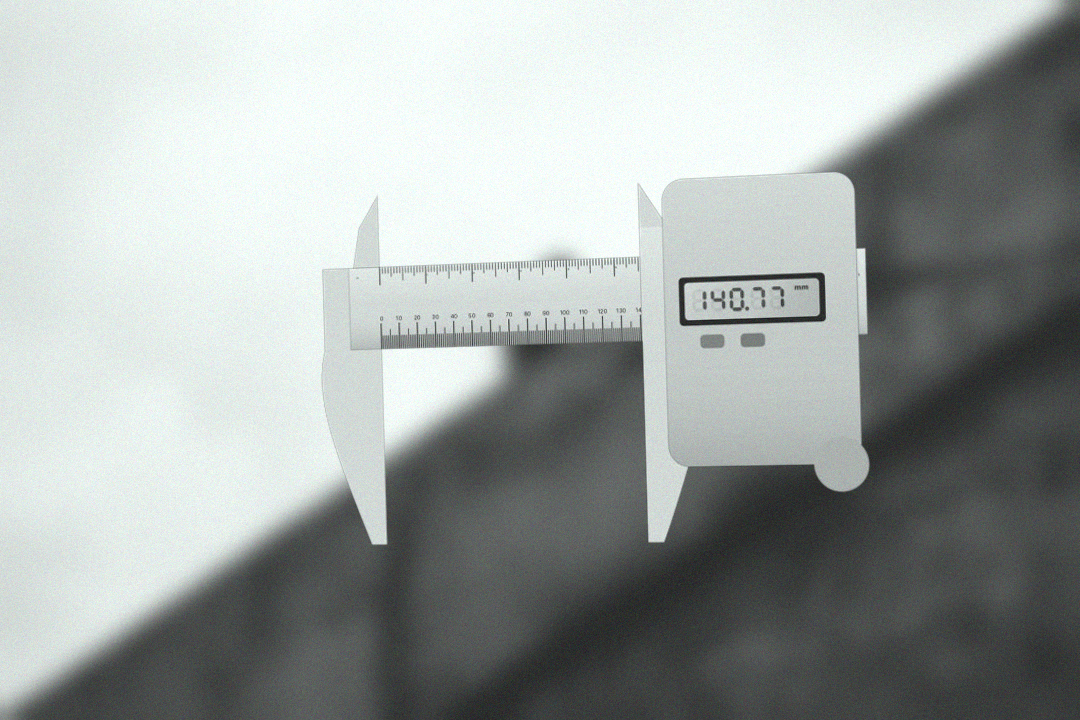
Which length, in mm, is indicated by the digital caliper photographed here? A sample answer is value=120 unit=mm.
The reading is value=140.77 unit=mm
